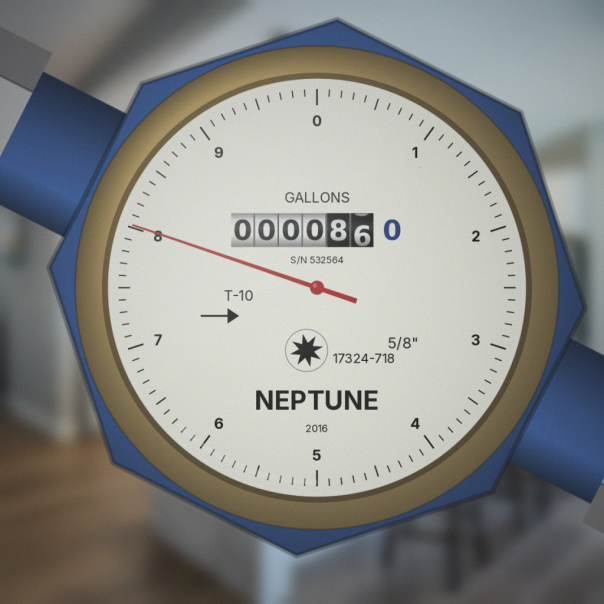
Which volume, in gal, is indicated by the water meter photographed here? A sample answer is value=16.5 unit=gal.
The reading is value=858.0 unit=gal
